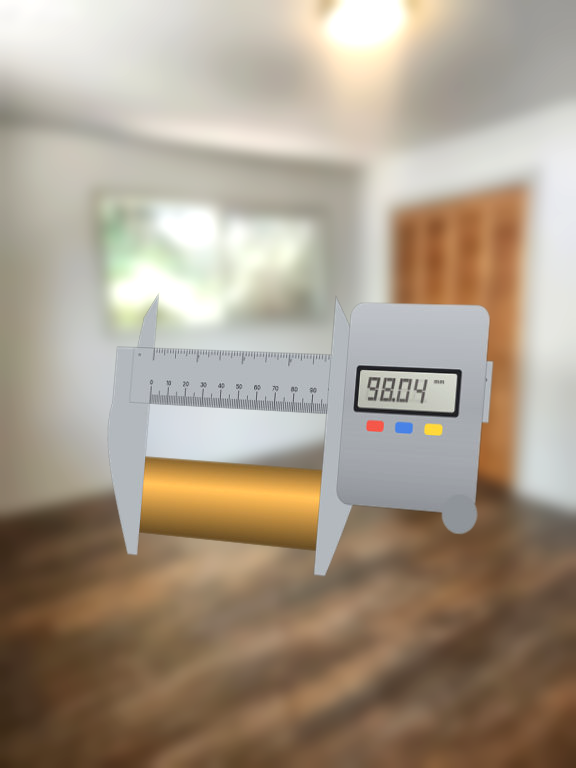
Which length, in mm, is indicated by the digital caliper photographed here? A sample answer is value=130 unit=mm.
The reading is value=98.04 unit=mm
